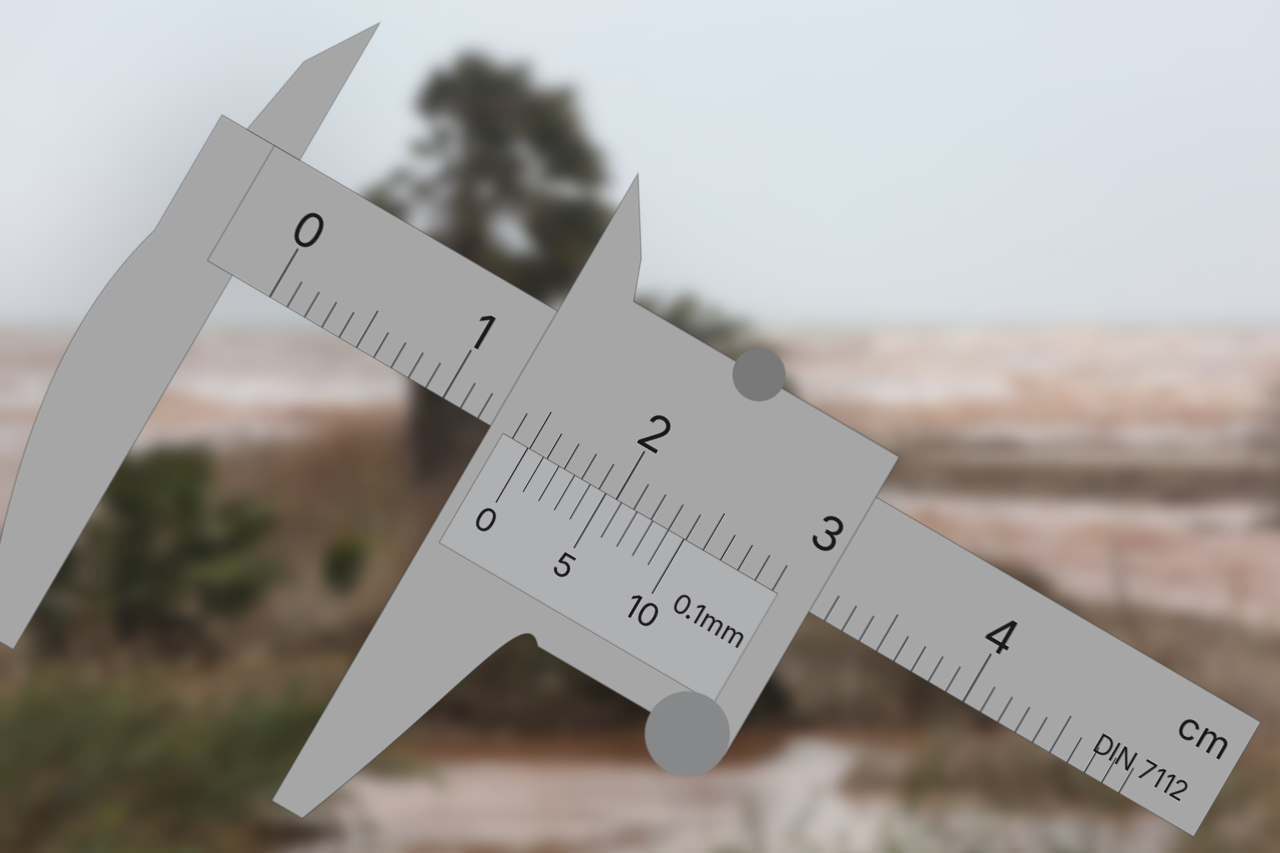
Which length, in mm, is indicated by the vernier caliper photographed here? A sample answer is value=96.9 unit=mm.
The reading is value=14.9 unit=mm
